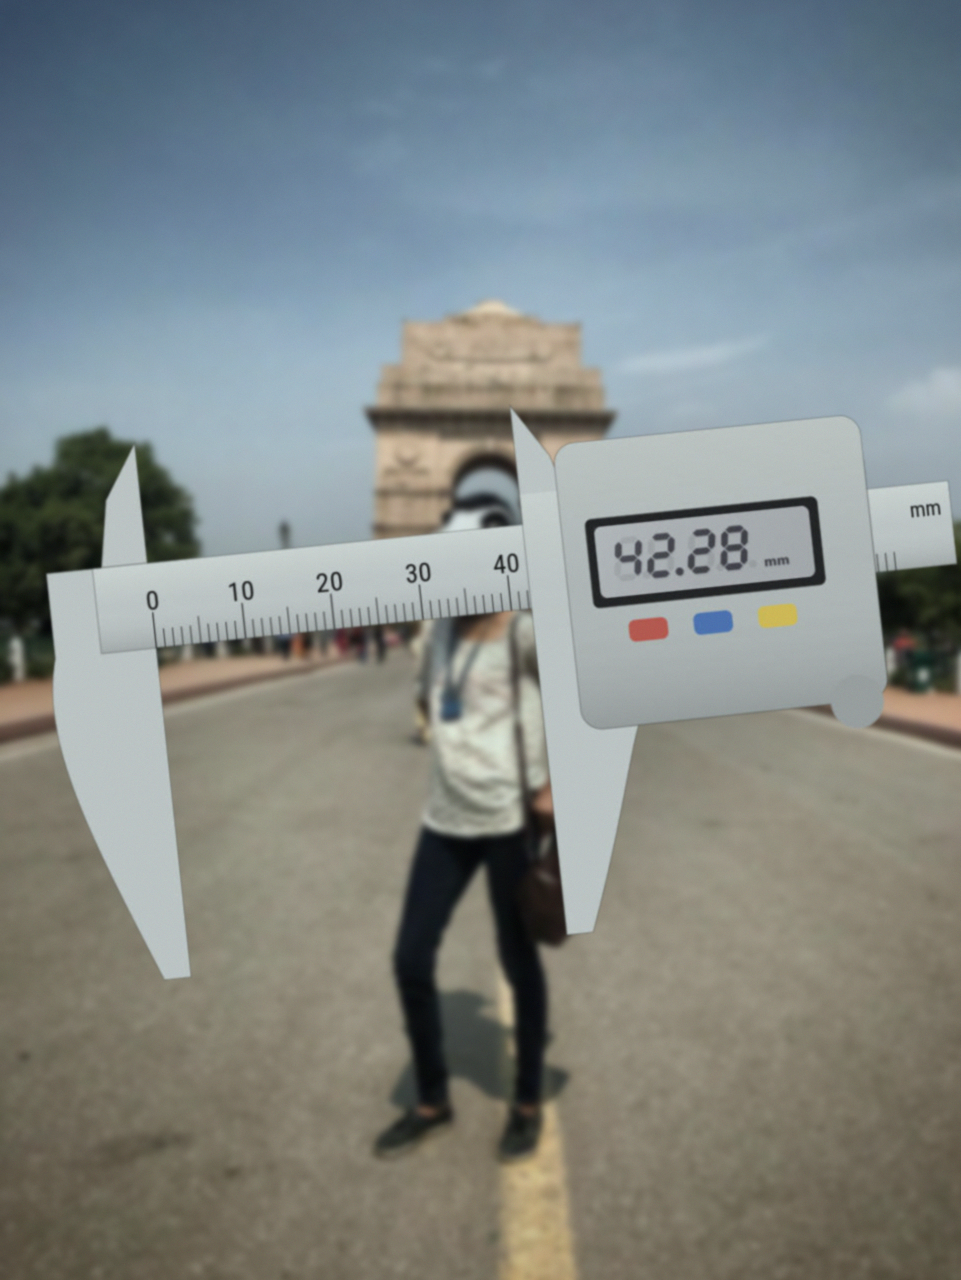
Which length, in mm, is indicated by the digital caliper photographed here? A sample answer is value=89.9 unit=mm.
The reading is value=42.28 unit=mm
